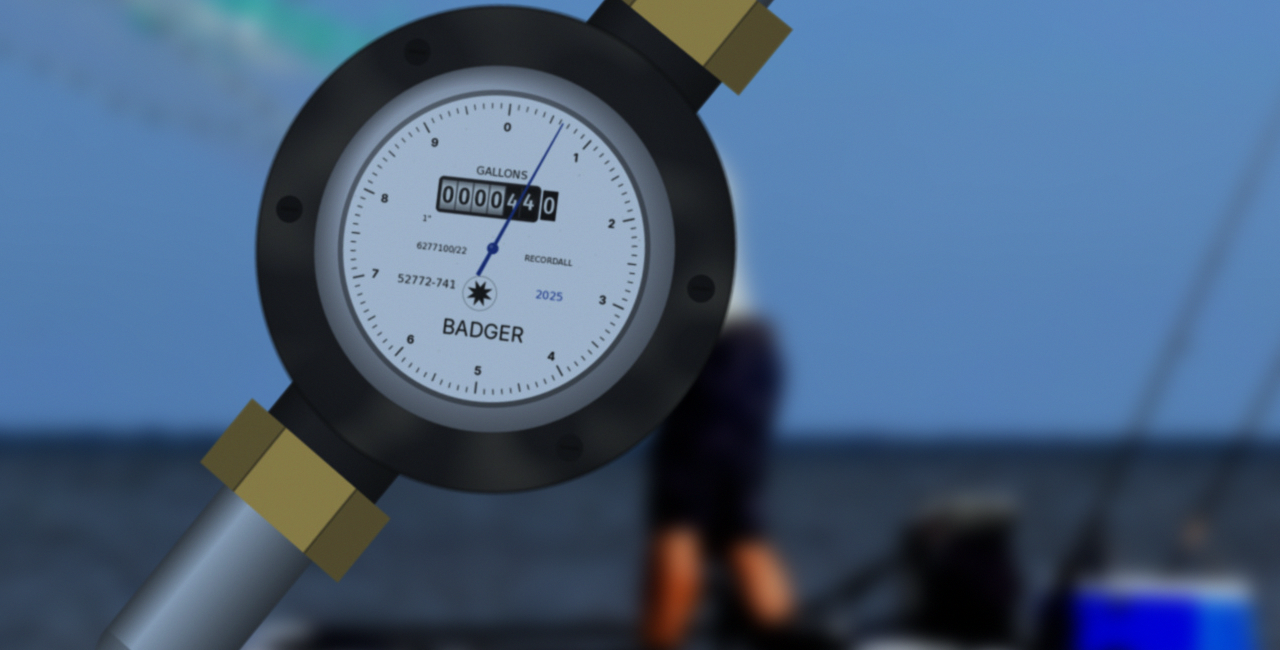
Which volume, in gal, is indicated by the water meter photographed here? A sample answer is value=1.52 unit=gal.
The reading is value=440.6 unit=gal
